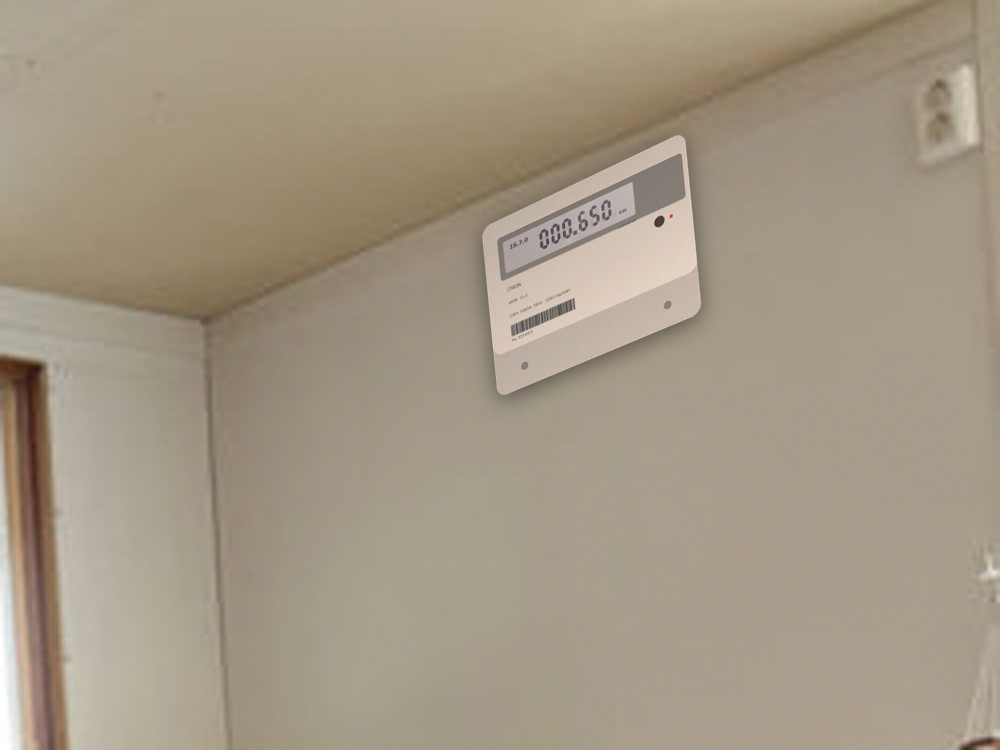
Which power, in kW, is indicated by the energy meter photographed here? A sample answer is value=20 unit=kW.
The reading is value=0.650 unit=kW
